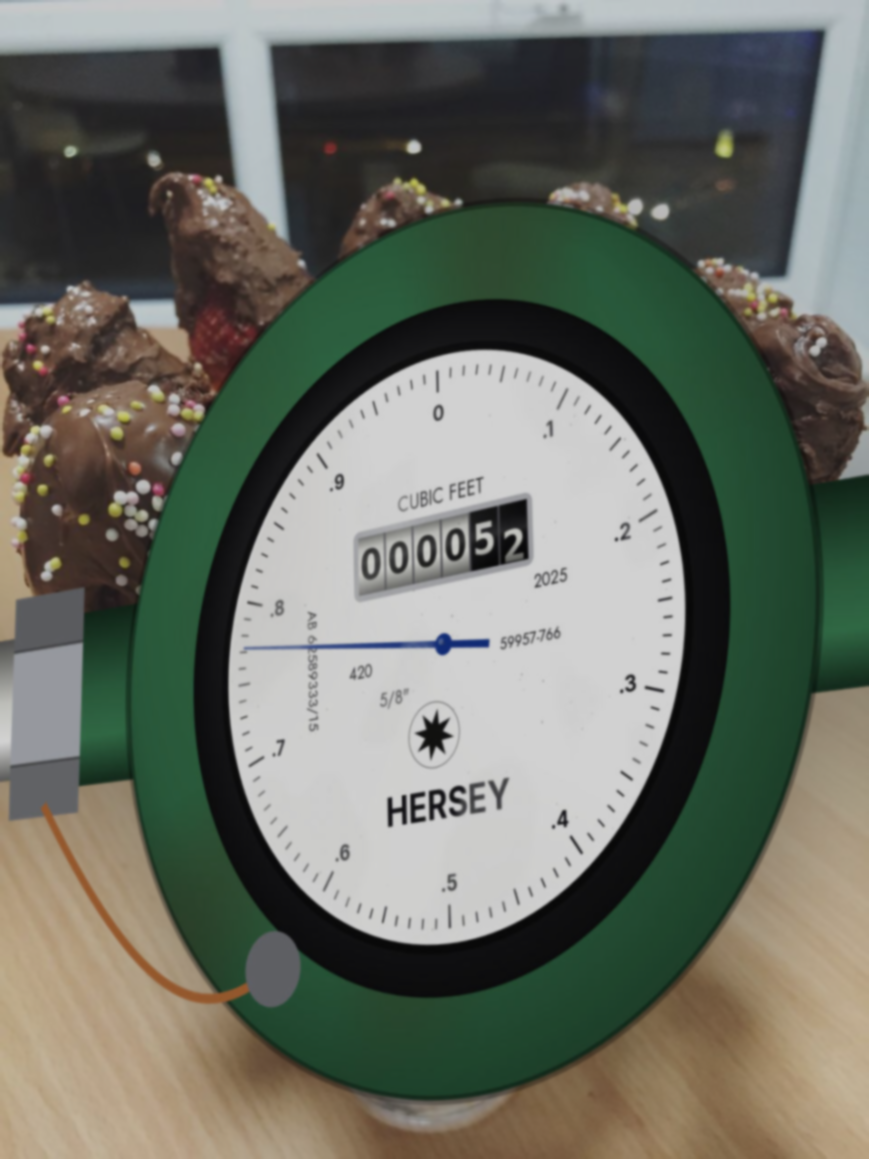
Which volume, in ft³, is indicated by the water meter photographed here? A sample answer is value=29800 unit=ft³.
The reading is value=51.77 unit=ft³
